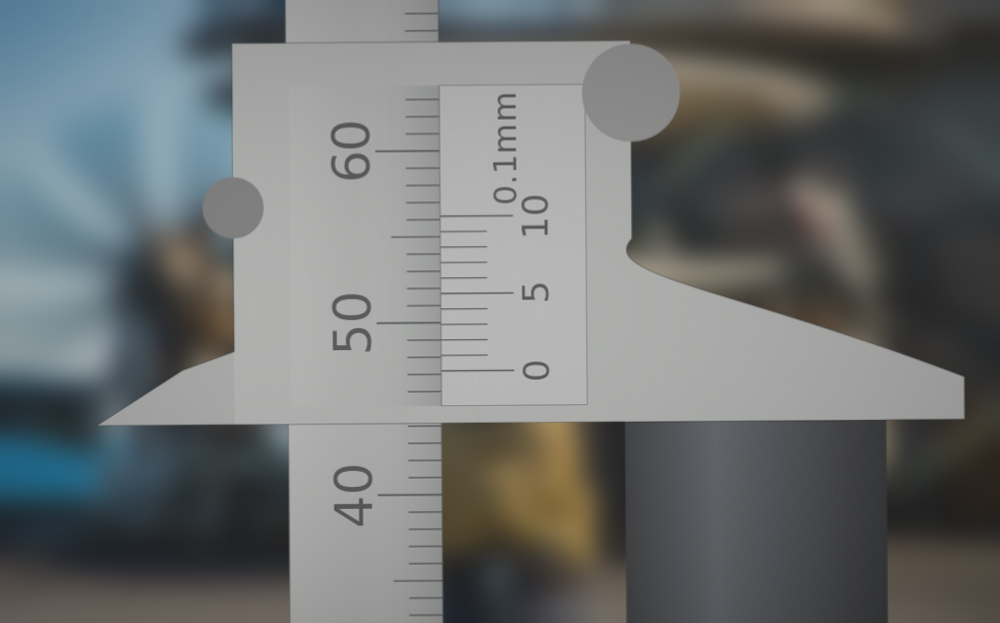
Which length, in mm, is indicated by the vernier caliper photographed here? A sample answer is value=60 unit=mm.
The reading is value=47.2 unit=mm
